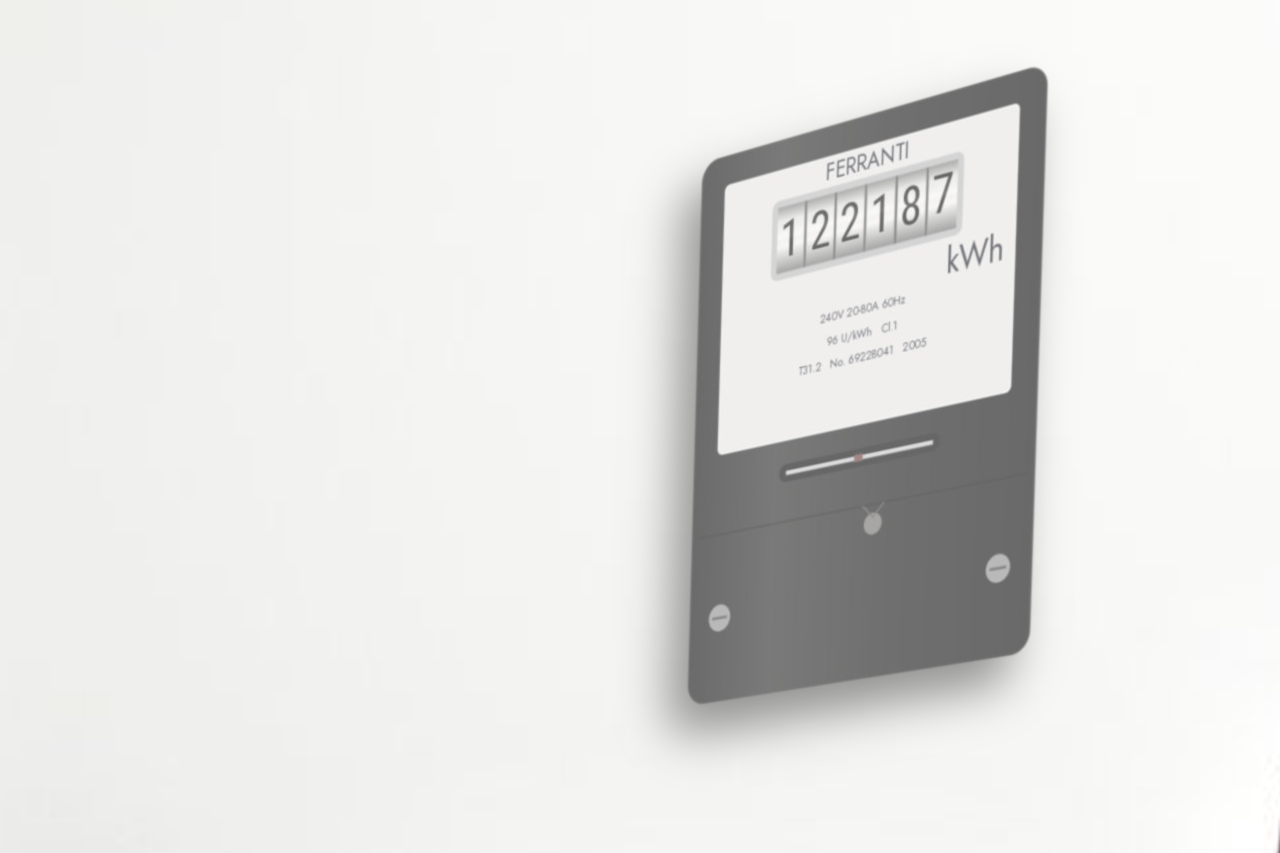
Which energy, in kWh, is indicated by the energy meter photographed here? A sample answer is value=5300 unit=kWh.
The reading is value=122187 unit=kWh
